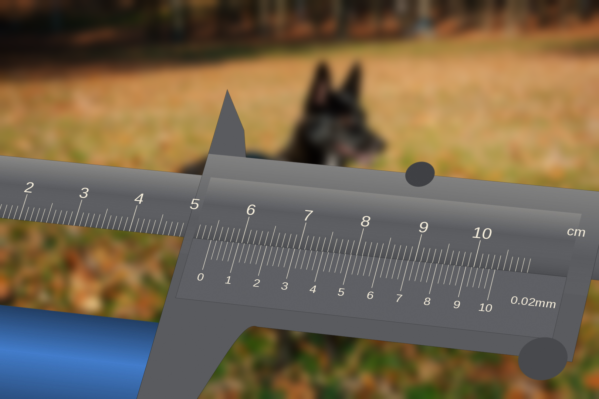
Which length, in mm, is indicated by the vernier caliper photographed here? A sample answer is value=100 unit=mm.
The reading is value=54.6 unit=mm
